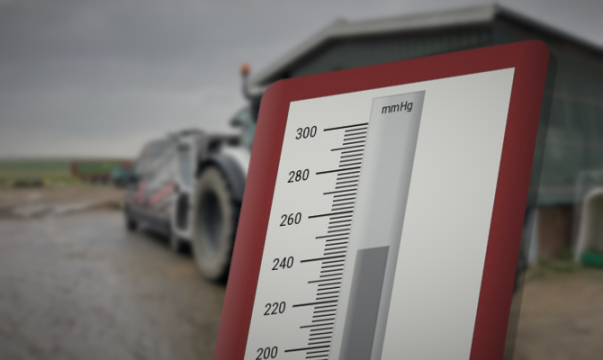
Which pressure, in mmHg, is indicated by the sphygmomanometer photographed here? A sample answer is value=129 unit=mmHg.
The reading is value=242 unit=mmHg
